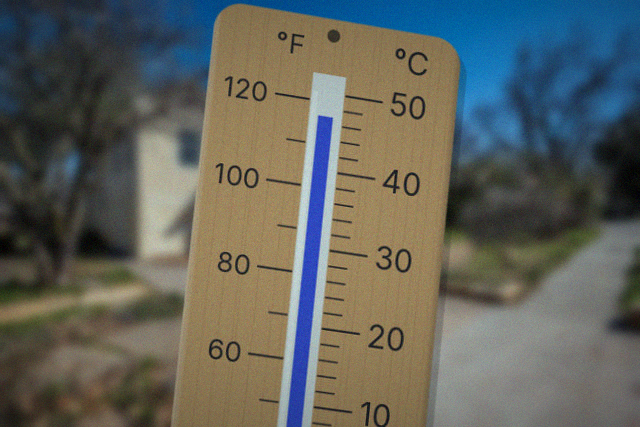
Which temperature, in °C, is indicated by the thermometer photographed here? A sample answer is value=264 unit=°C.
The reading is value=47 unit=°C
